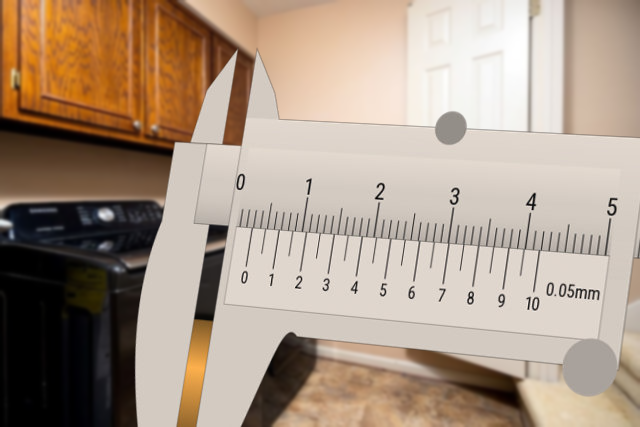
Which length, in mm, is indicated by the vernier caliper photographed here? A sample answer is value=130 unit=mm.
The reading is value=2.8 unit=mm
